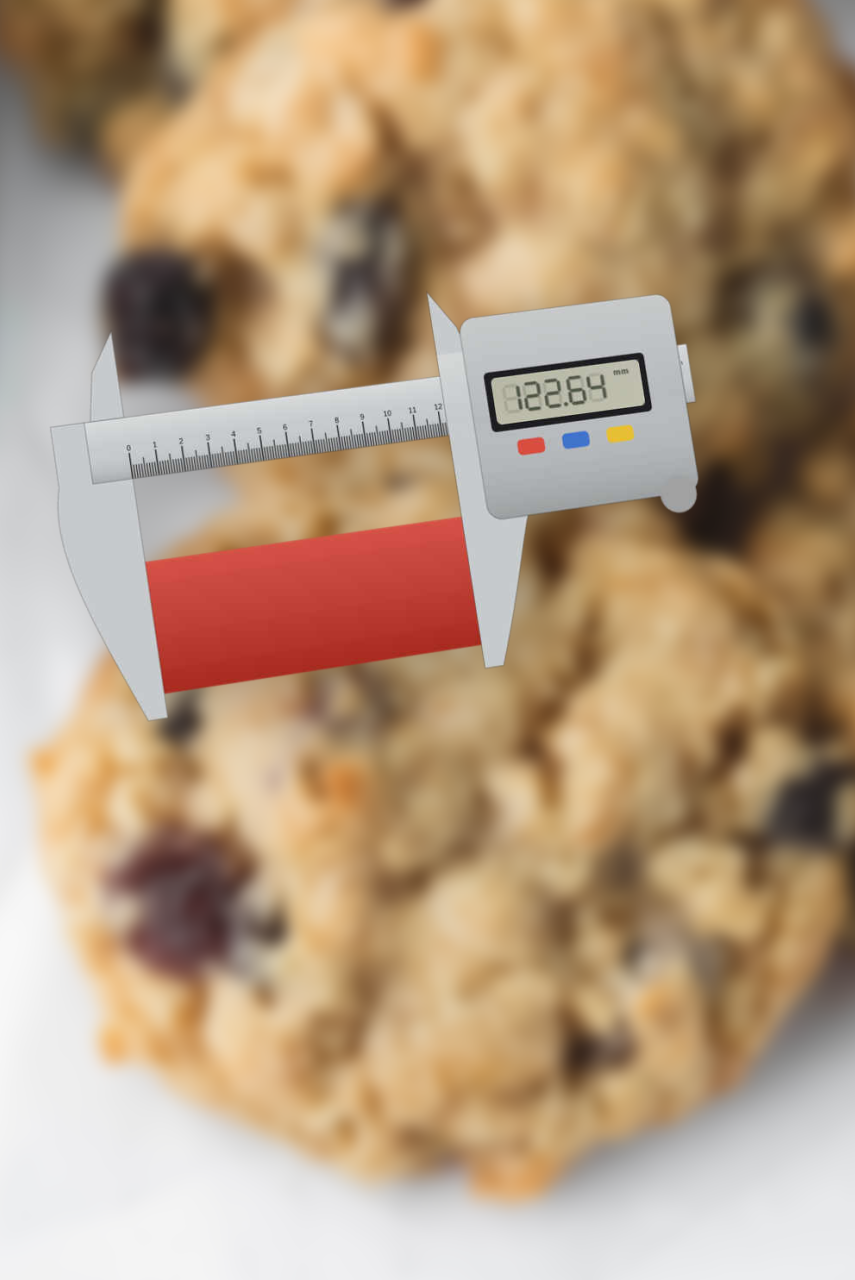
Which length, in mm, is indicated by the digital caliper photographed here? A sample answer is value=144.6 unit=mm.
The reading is value=122.64 unit=mm
